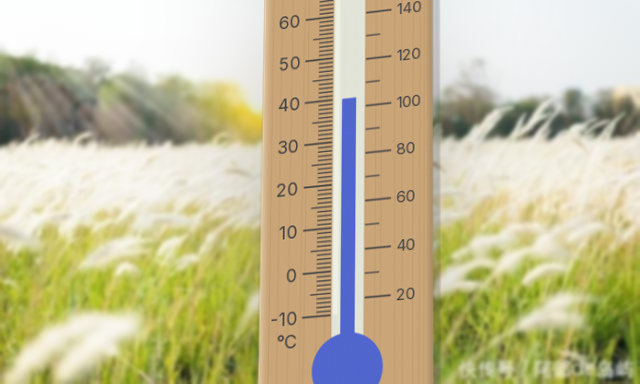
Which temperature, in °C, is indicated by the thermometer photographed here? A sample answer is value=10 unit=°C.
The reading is value=40 unit=°C
